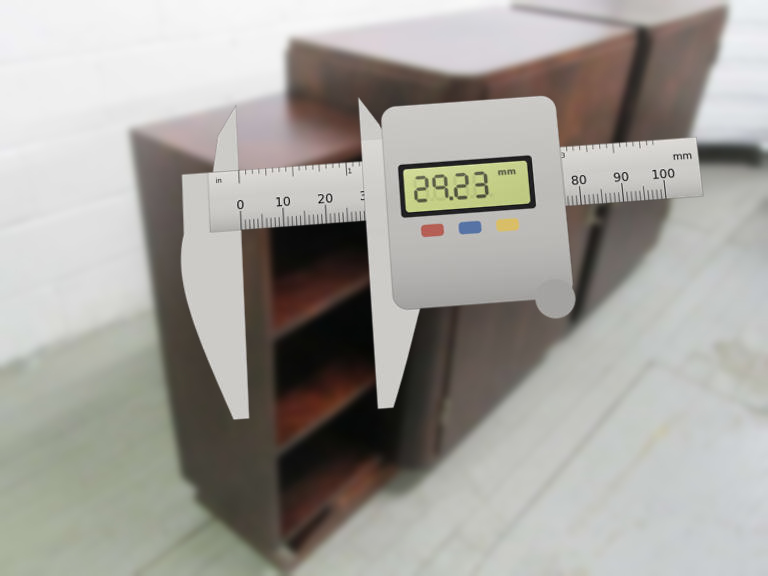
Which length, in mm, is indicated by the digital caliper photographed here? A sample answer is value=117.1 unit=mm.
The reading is value=29.23 unit=mm
